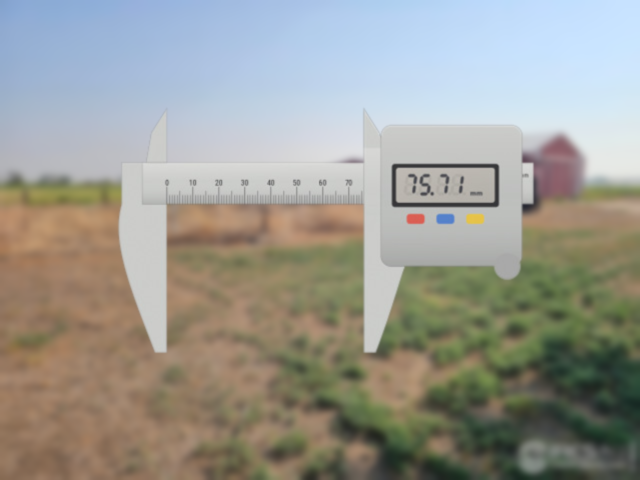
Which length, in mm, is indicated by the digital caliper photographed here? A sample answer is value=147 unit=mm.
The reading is value=75.71 unit=mm
